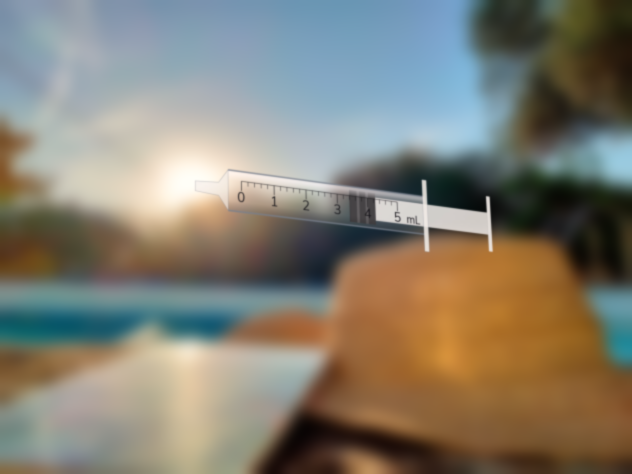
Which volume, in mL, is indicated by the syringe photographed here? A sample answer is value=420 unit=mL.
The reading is value=3.4 unit=mL
